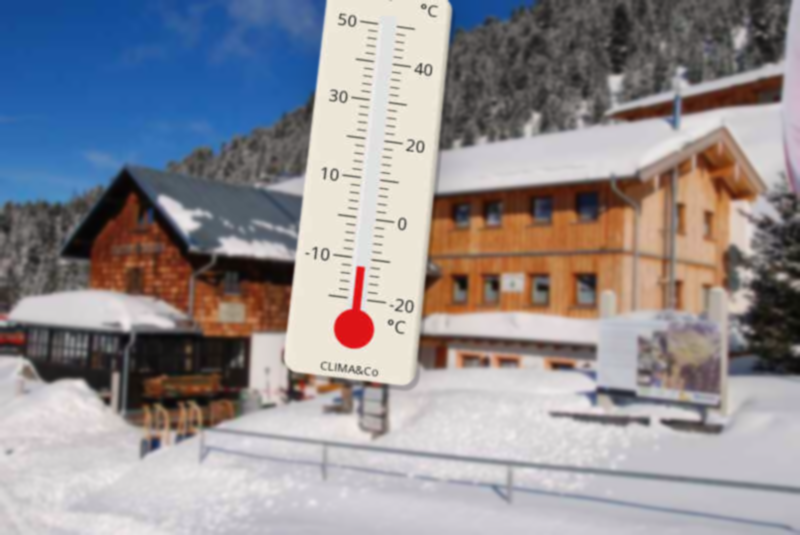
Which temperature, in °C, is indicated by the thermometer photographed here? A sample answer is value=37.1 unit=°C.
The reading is value=-12 unit=°C
